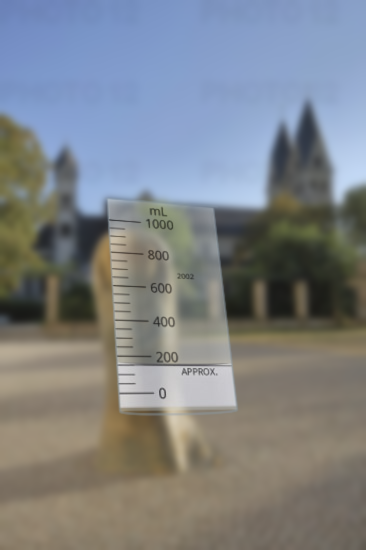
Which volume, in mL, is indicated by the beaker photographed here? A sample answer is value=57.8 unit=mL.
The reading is value=150 unit=mL
